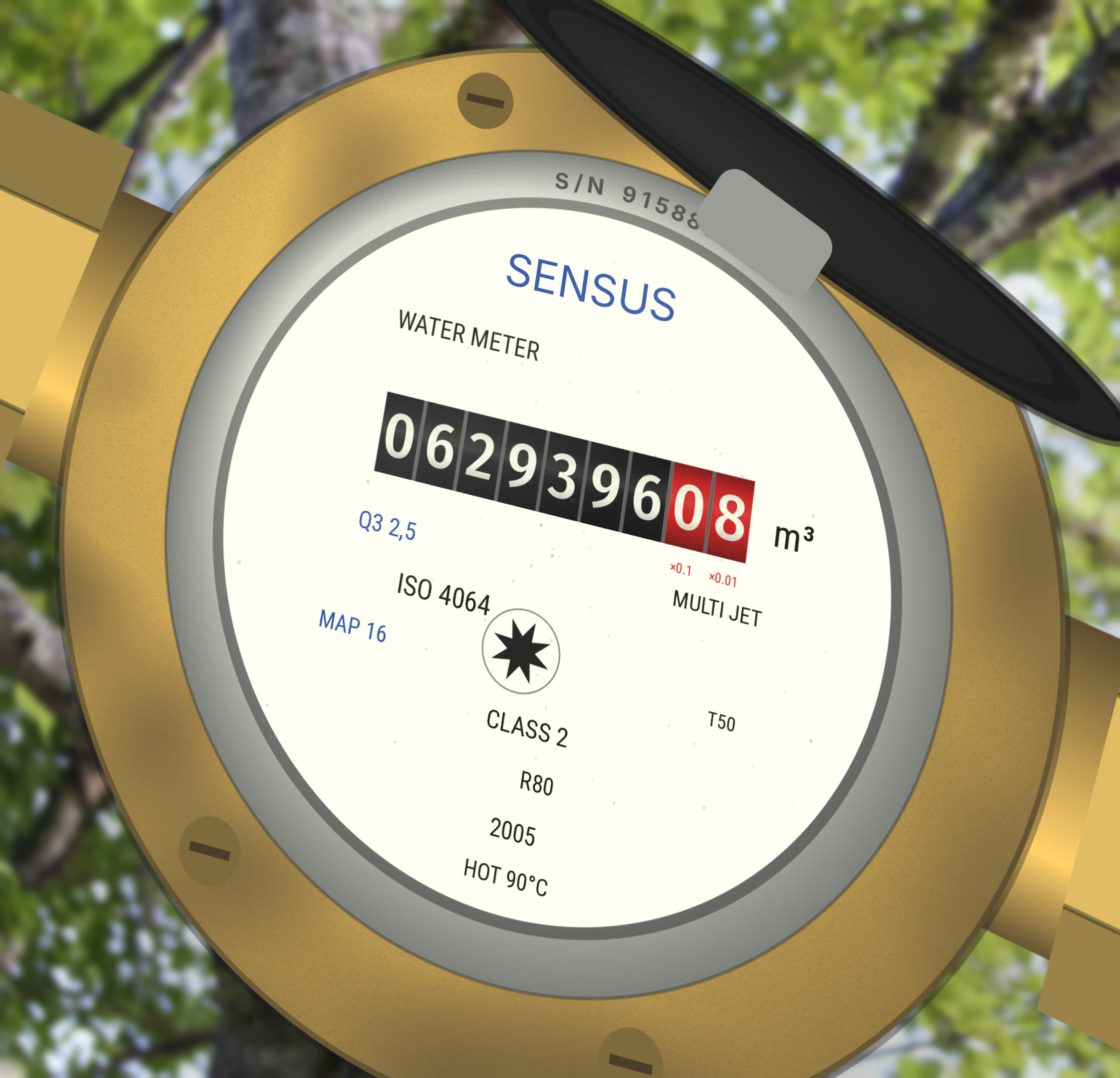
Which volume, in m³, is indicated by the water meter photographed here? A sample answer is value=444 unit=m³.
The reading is value=629396.08 unit=m³
